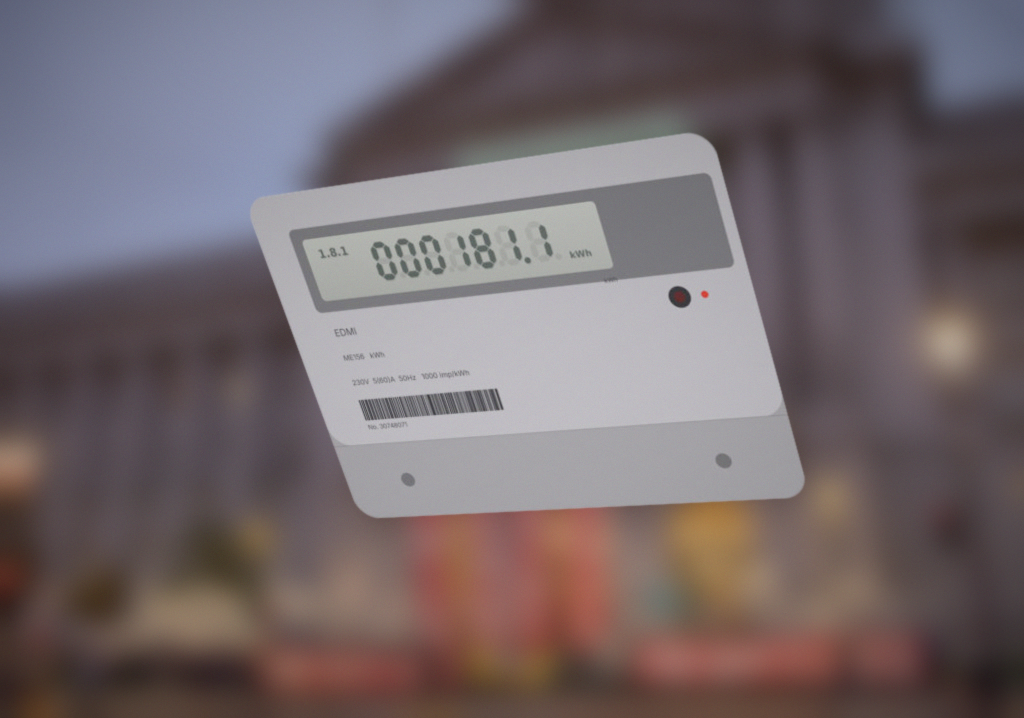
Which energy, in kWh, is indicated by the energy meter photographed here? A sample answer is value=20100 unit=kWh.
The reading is value=181.1 unit=kWh
